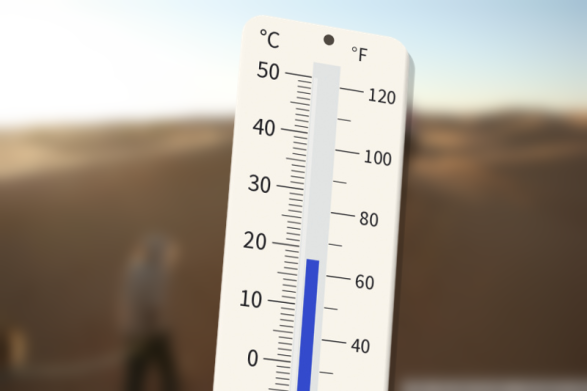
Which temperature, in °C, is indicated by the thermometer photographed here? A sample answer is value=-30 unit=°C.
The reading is value=18 unit=°C
